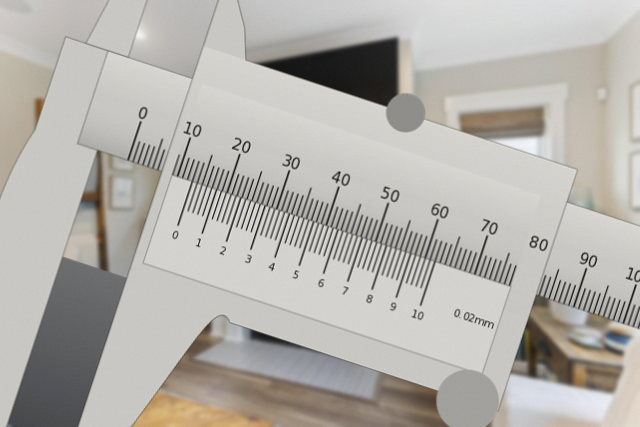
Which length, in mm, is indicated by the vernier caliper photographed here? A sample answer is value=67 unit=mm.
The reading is value=13.0 unit=mm
